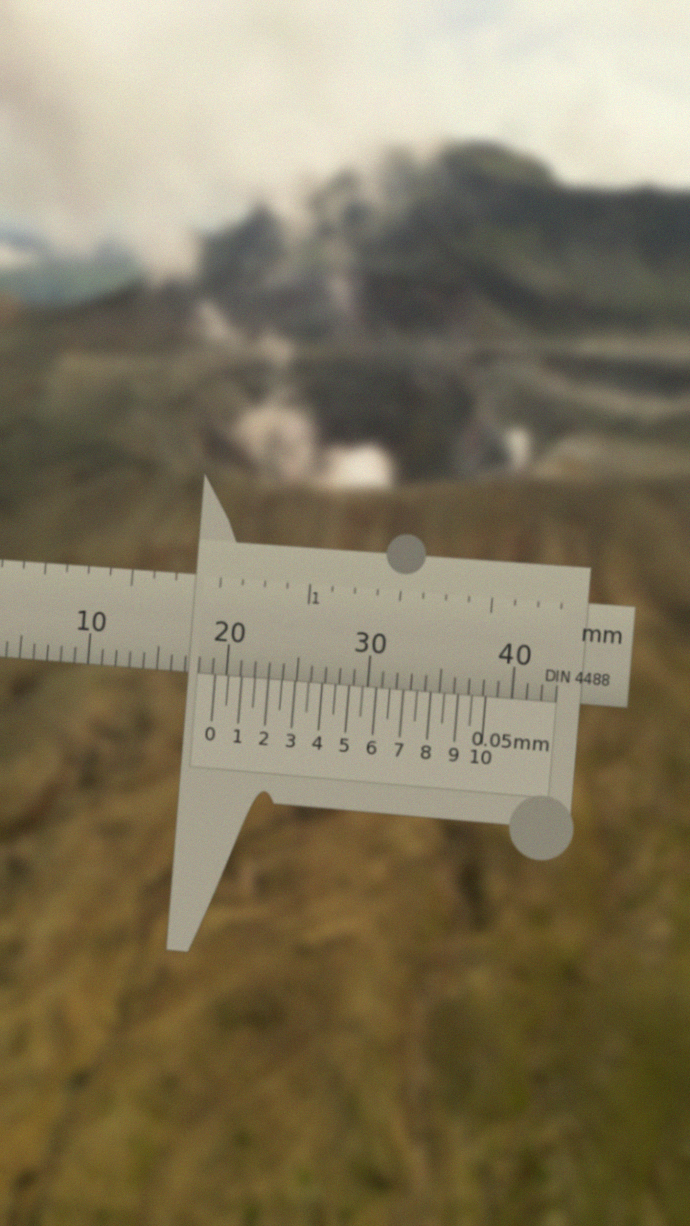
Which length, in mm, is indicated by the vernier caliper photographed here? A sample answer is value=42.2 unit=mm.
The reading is value=19.2 unit=mm
